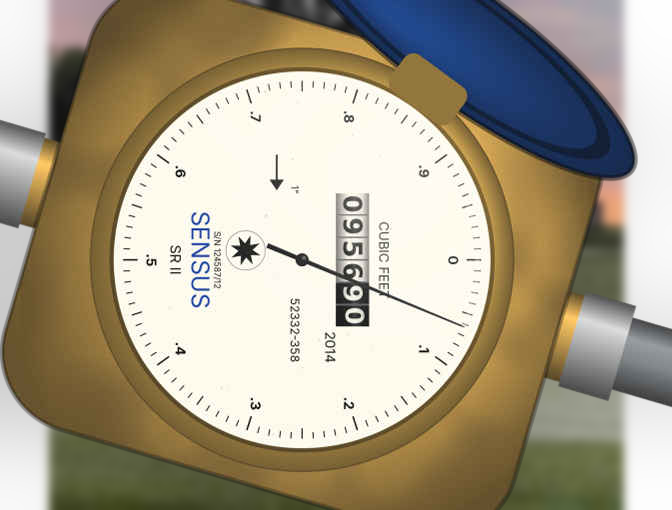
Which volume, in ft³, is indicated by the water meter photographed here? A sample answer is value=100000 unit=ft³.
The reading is value=95690.06 unit=ft³
